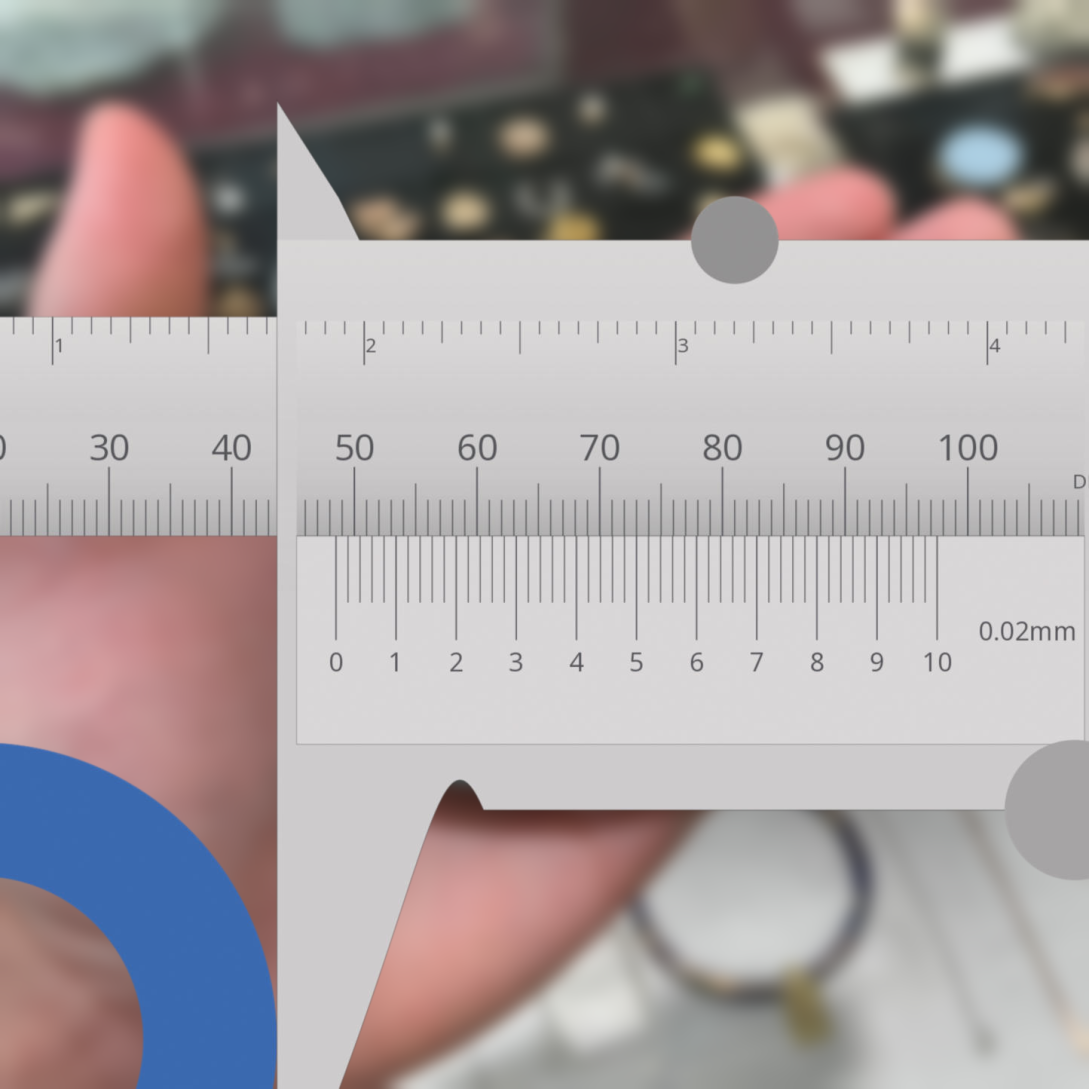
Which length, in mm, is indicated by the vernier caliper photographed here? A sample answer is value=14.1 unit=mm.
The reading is value=48.5 unit=mm
